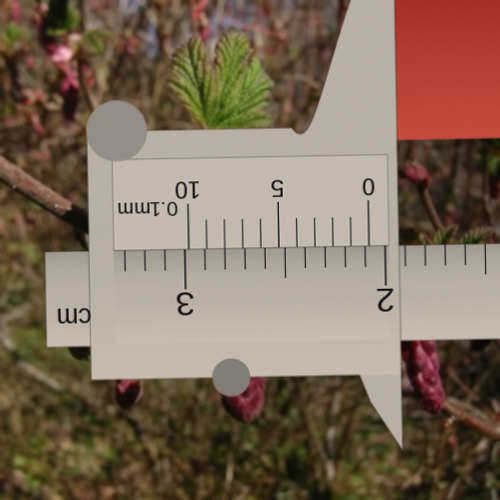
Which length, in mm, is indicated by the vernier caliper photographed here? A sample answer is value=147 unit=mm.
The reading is value=20.8 unit=mm
